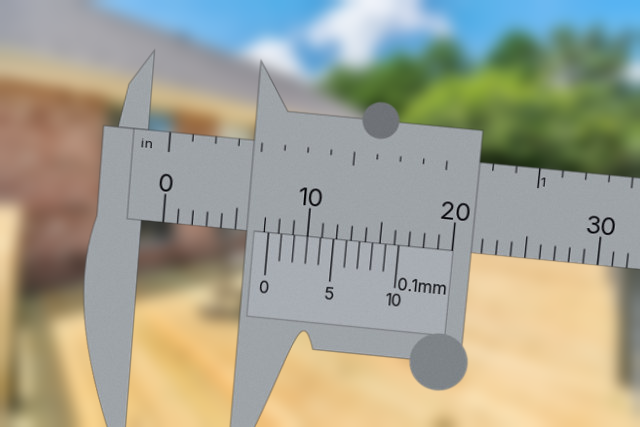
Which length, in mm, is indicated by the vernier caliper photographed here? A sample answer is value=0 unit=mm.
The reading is value=7.3 unit=mm
